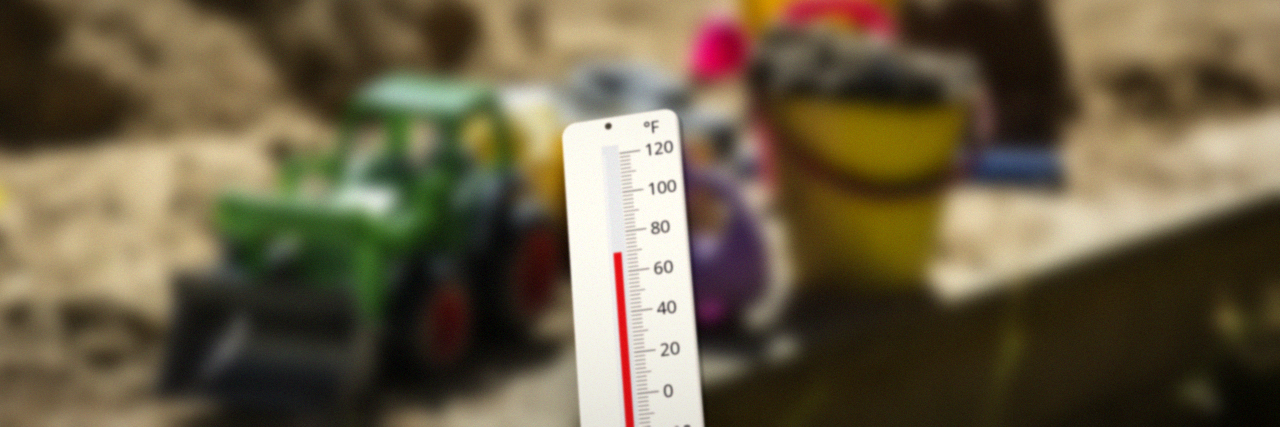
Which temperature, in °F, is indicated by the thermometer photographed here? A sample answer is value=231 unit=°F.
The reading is value=70 unit=°F
